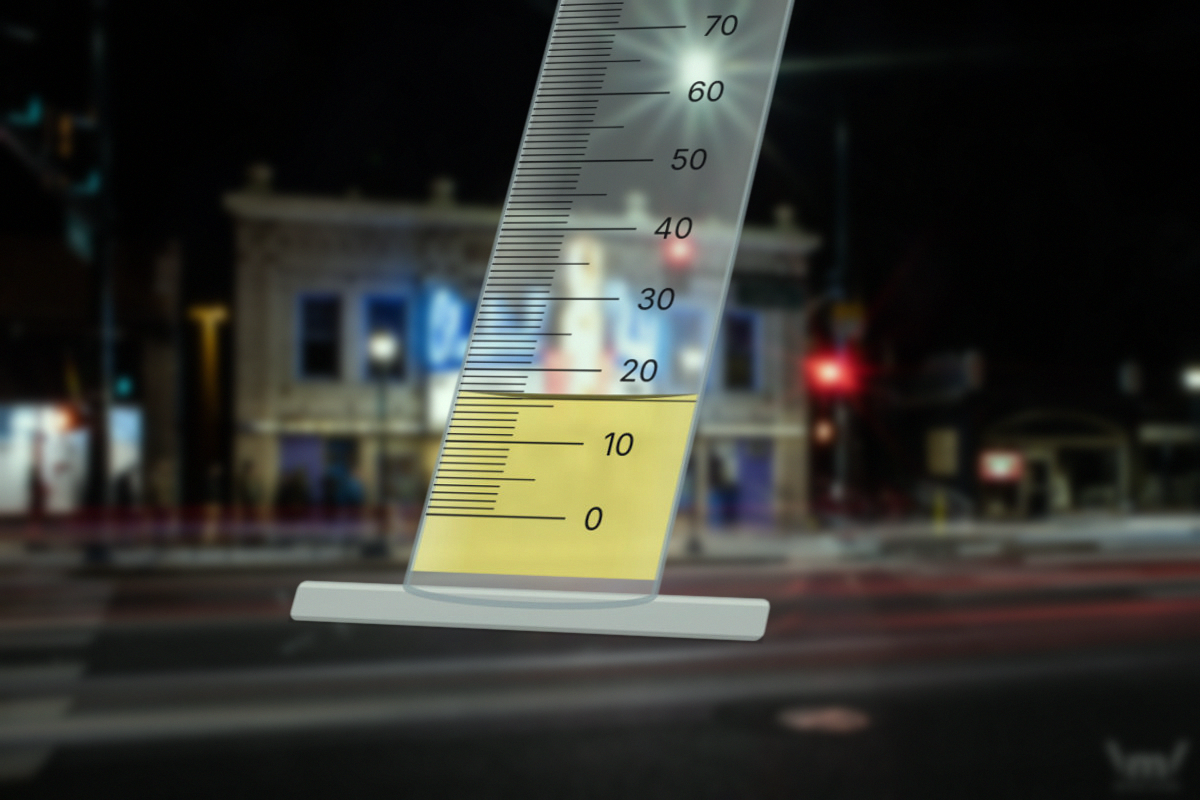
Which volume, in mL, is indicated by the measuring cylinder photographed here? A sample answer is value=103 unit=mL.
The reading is value=16 unit=mL
